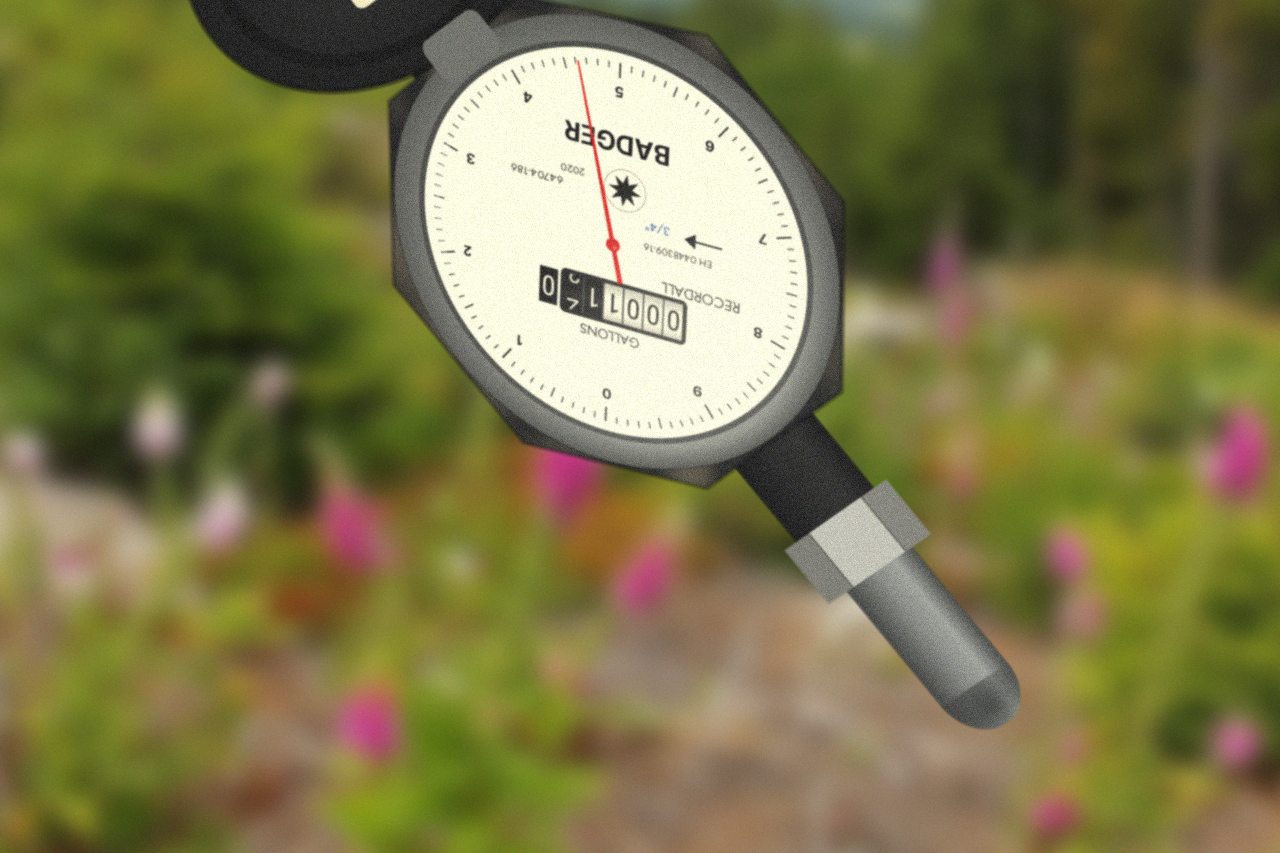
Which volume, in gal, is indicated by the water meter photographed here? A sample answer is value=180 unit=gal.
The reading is value=1124.6 unit=gal
